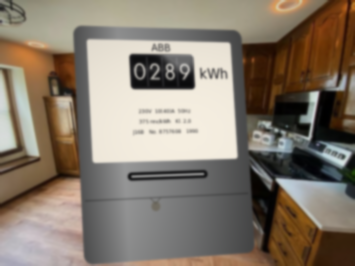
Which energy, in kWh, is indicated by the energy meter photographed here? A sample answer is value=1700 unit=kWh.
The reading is value=289 unit=kWh
